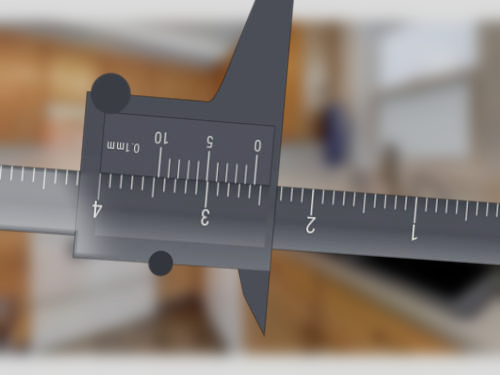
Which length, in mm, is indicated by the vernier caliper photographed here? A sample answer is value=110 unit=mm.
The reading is value=25.6 unit=mm
